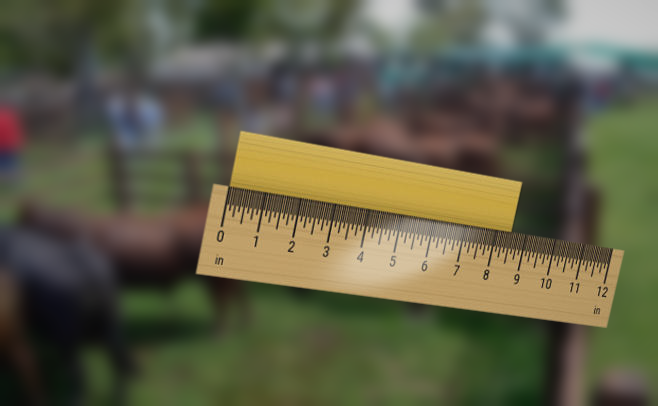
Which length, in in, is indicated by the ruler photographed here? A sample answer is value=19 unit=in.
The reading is value=8.5 unit=in
